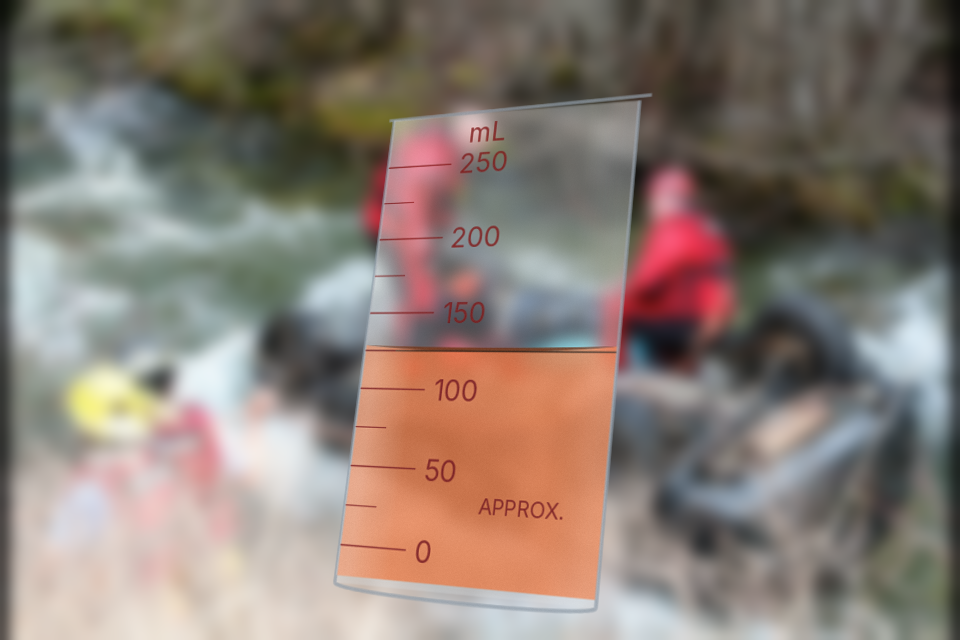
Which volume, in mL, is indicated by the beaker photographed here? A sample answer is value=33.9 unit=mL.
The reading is value=125 unit=mL
